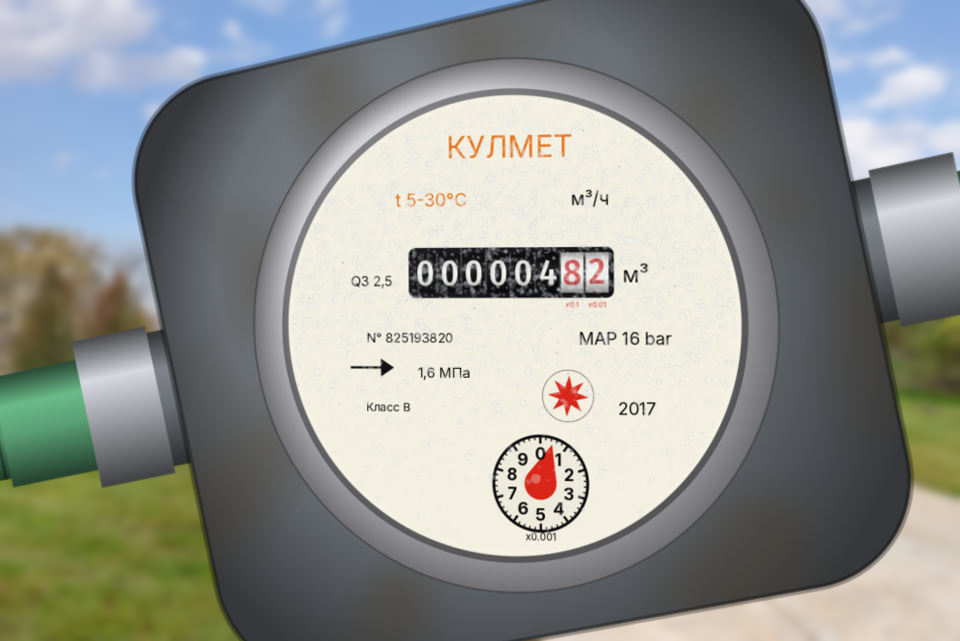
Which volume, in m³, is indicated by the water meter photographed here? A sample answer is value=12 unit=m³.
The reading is value=4.820 unit=m³
